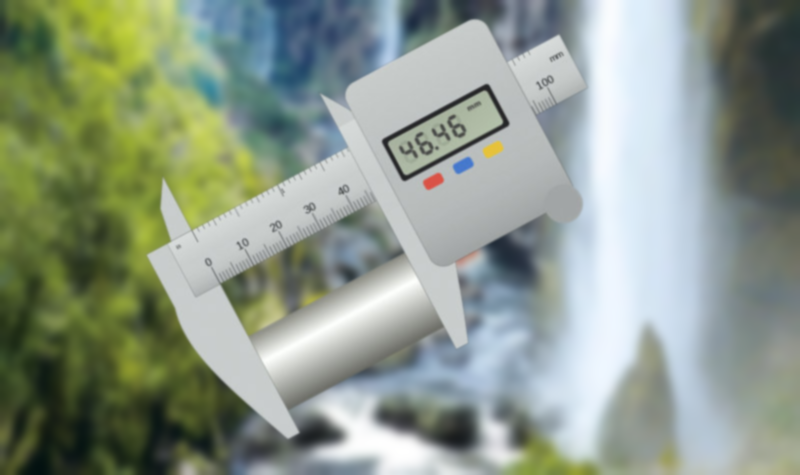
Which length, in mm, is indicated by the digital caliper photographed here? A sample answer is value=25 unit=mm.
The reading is value=46.46 unit=mm
